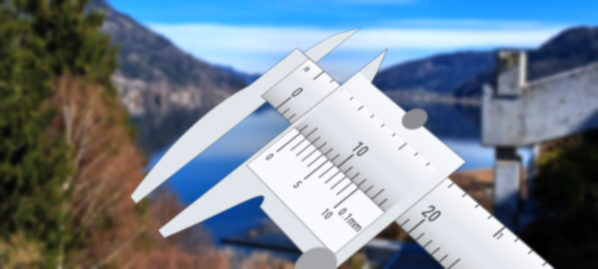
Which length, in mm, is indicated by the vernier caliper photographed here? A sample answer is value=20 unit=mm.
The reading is value=4.2 unit=mm
